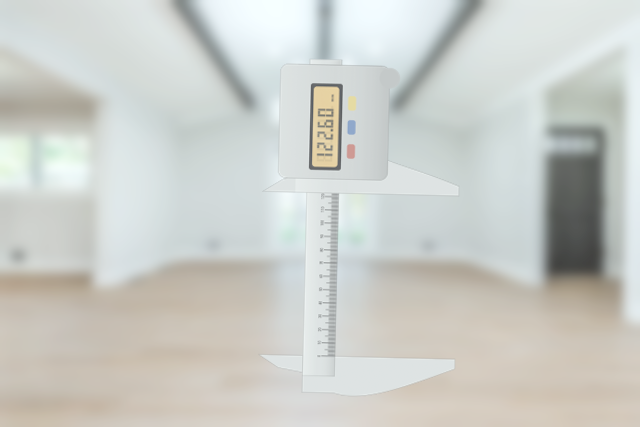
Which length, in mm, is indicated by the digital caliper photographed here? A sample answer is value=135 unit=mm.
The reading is value=122.60 unit=mm
